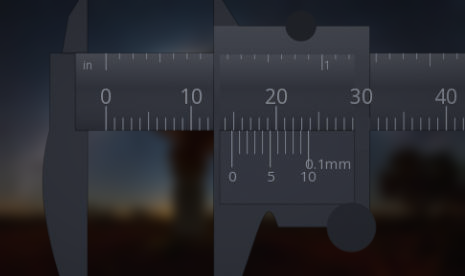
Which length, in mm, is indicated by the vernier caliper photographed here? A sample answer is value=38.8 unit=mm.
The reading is value=14.8 unit=mm
